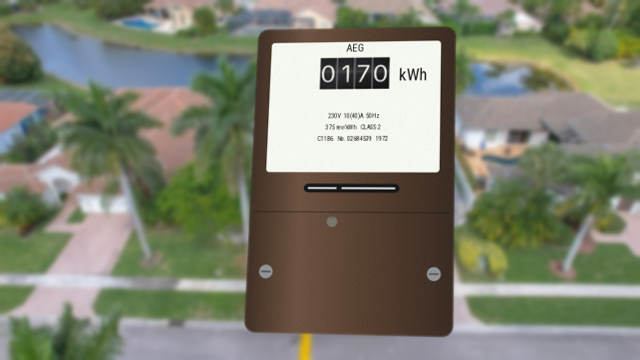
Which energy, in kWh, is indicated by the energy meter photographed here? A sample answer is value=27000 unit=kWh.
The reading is value=170 unit=kWh
